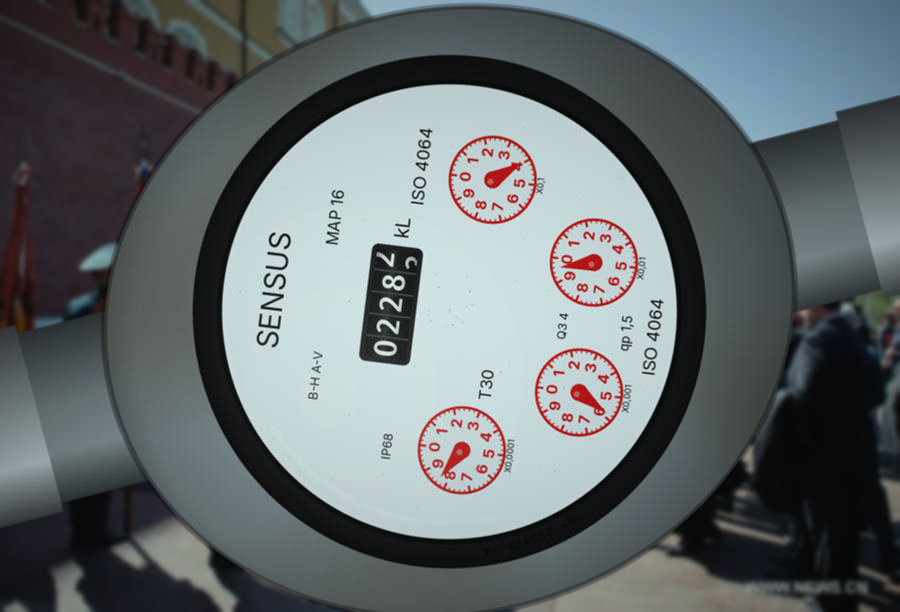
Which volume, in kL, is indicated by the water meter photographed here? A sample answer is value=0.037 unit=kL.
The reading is value=2282.3958 unit=kL
